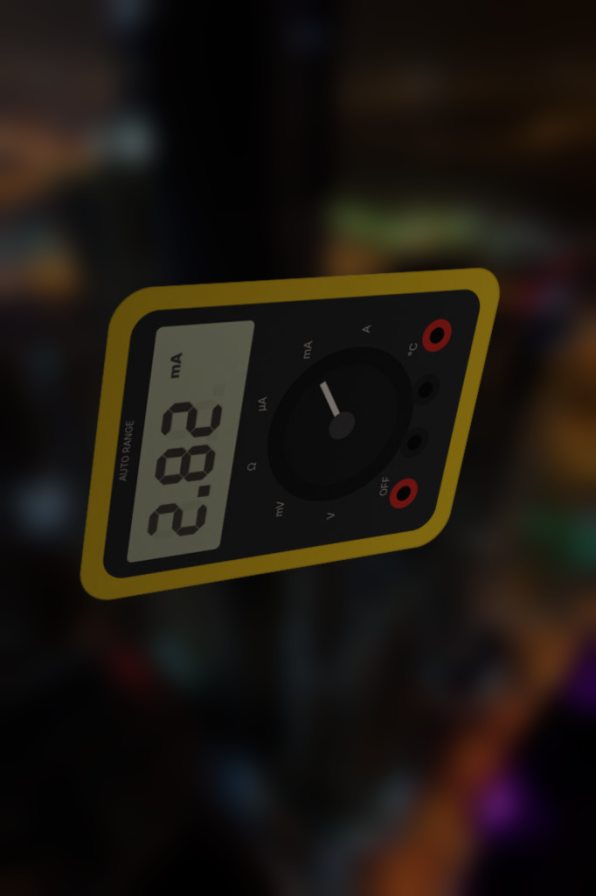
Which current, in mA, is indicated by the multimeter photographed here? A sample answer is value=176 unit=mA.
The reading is value=2.82 unit=mA
